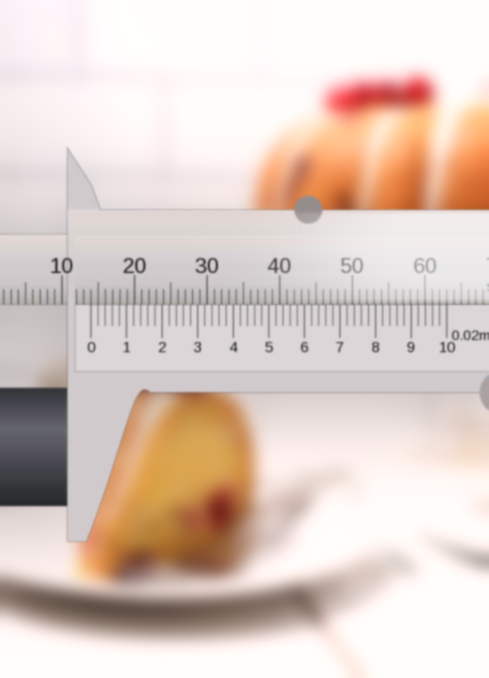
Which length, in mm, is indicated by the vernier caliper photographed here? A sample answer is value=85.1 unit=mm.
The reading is value=14.0 unit=mm
